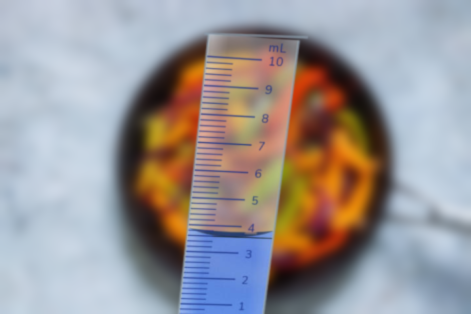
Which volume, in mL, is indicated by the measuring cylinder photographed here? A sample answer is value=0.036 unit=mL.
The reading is value=3.6 unit=mL
